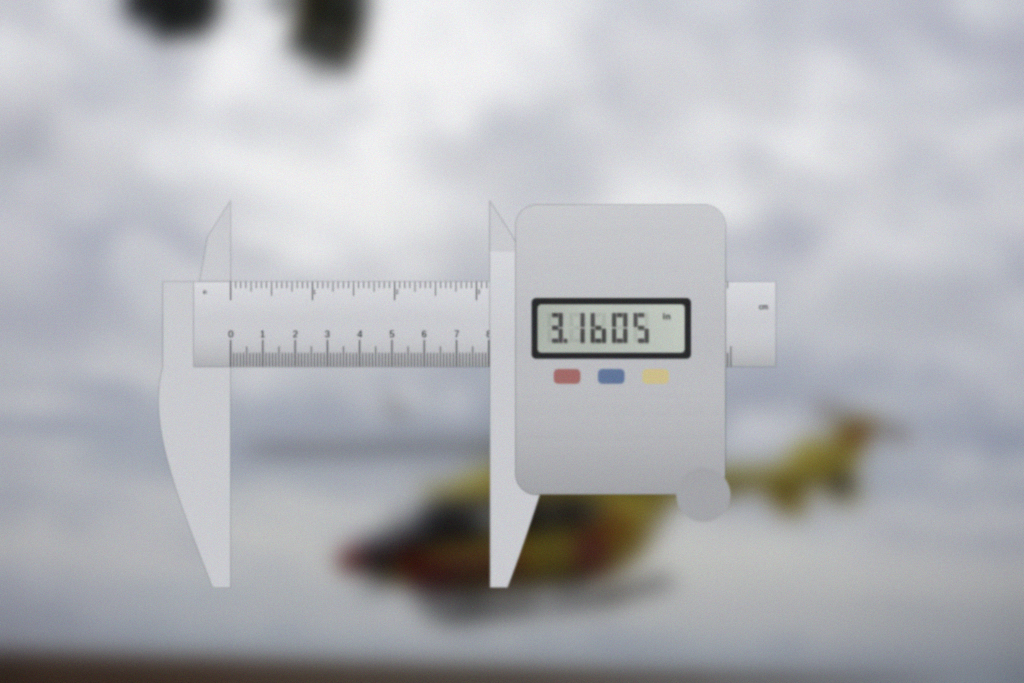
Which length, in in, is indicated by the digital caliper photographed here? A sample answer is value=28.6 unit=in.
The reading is value=3.1605 unit=in
